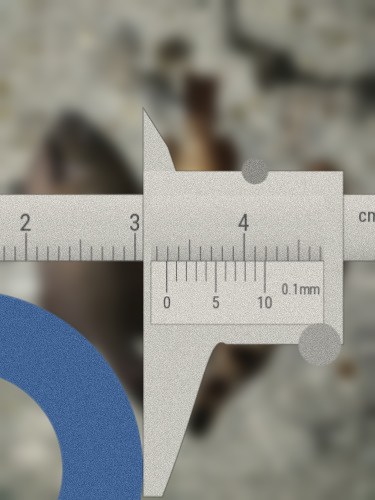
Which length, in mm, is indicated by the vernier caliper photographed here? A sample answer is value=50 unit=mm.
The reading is value=32.9 unit=mm
